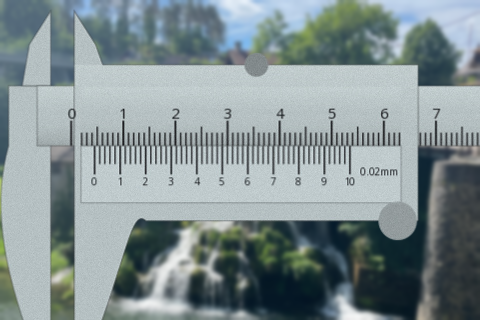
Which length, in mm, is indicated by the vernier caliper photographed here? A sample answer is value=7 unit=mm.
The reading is value=4.5 unit=mm
